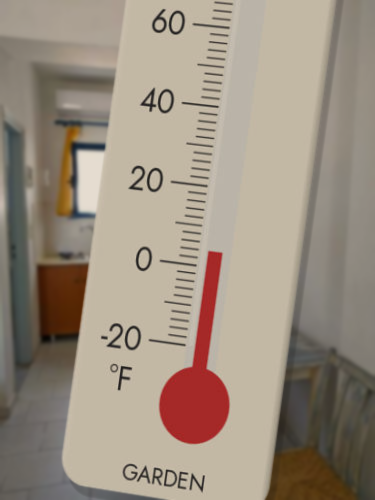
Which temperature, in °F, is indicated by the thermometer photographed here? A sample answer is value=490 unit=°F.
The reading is value=4 unit=°F
